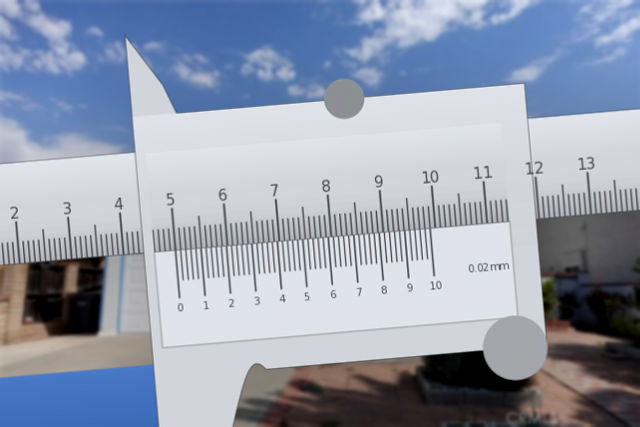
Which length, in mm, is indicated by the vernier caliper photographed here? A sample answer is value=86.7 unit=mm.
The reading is value=50.0 unit=mm
